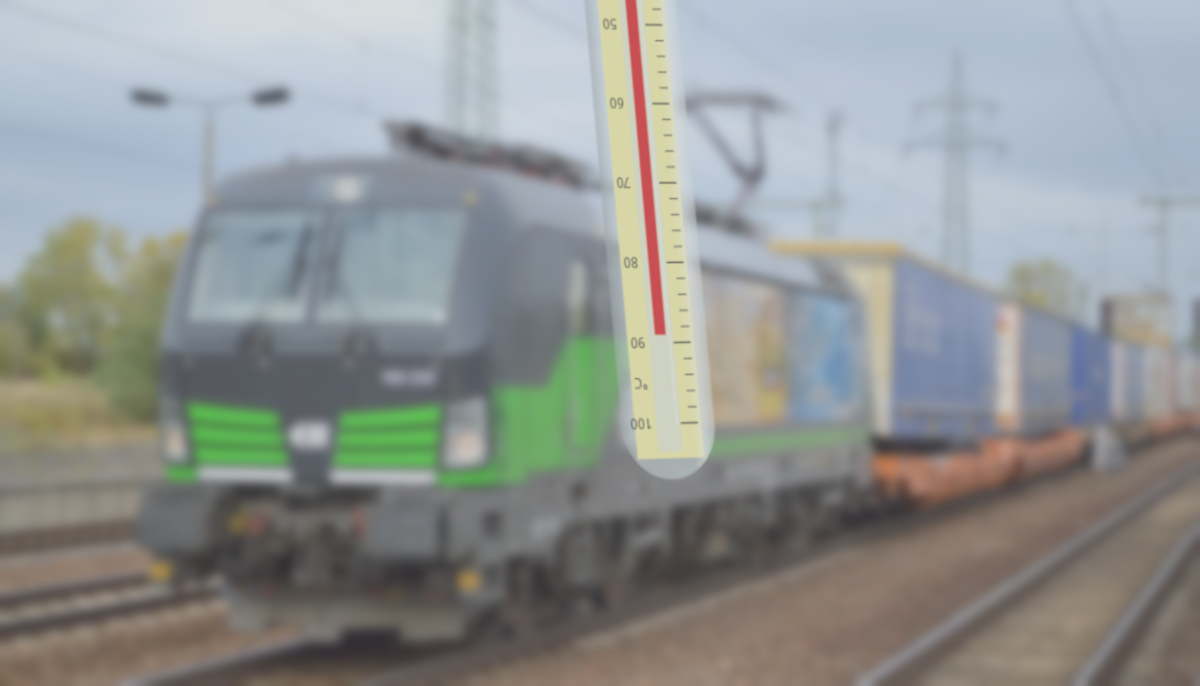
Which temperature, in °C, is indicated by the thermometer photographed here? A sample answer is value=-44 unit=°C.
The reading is value=89 unit=°C
